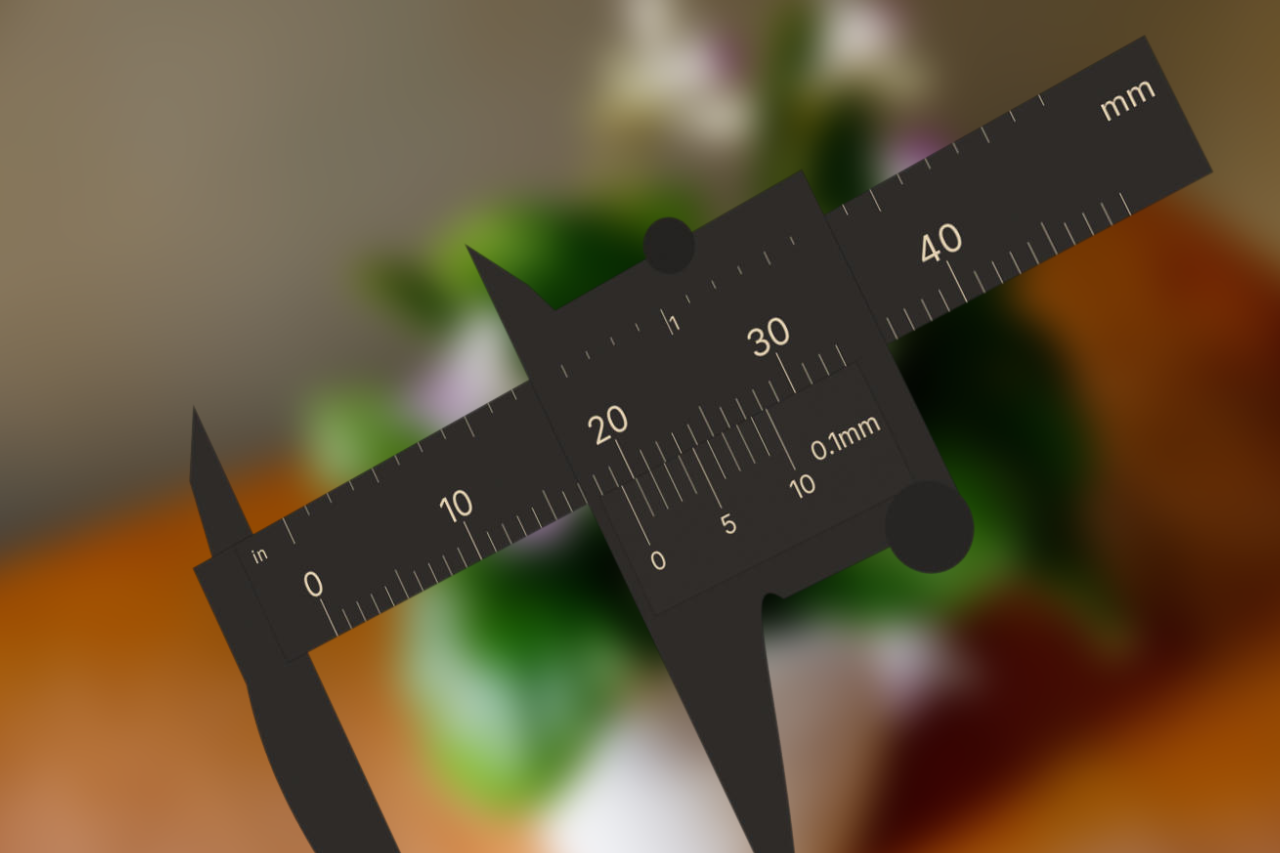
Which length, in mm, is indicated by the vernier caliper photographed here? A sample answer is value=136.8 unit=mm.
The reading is value=19.2 unit=mm
